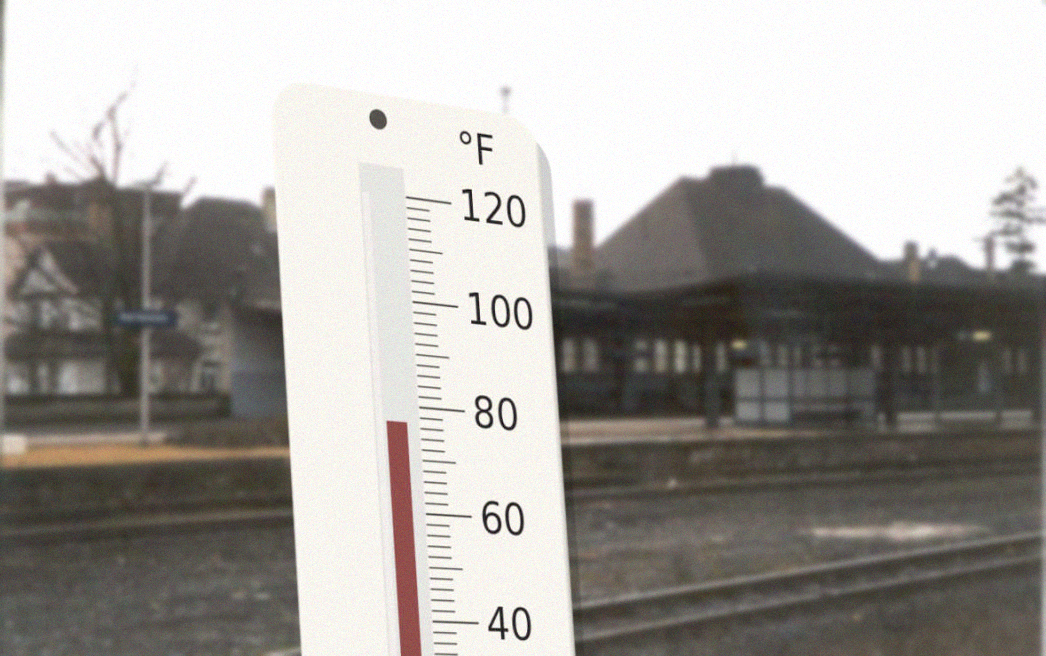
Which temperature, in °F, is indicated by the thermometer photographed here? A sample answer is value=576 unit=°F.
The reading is value=77 unit=°F
